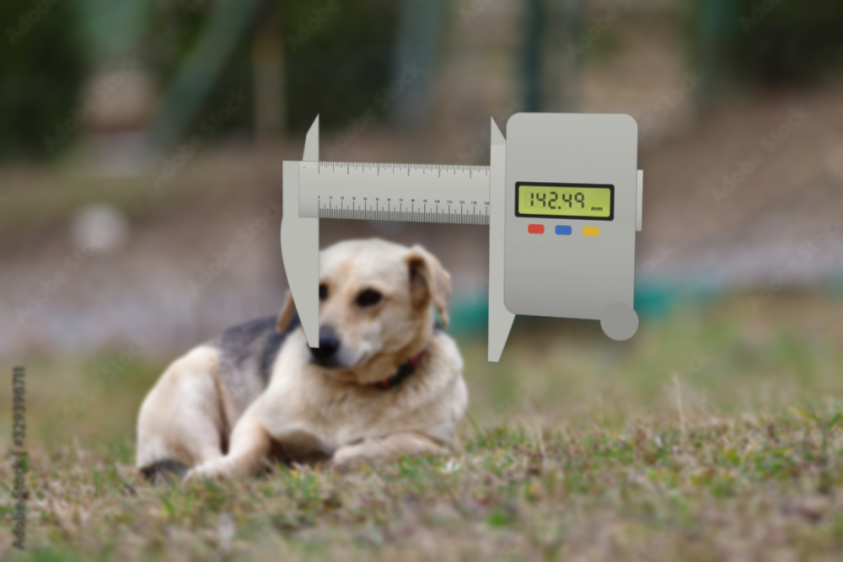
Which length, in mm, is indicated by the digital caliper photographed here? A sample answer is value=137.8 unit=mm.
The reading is value=142.49 unit=mm
